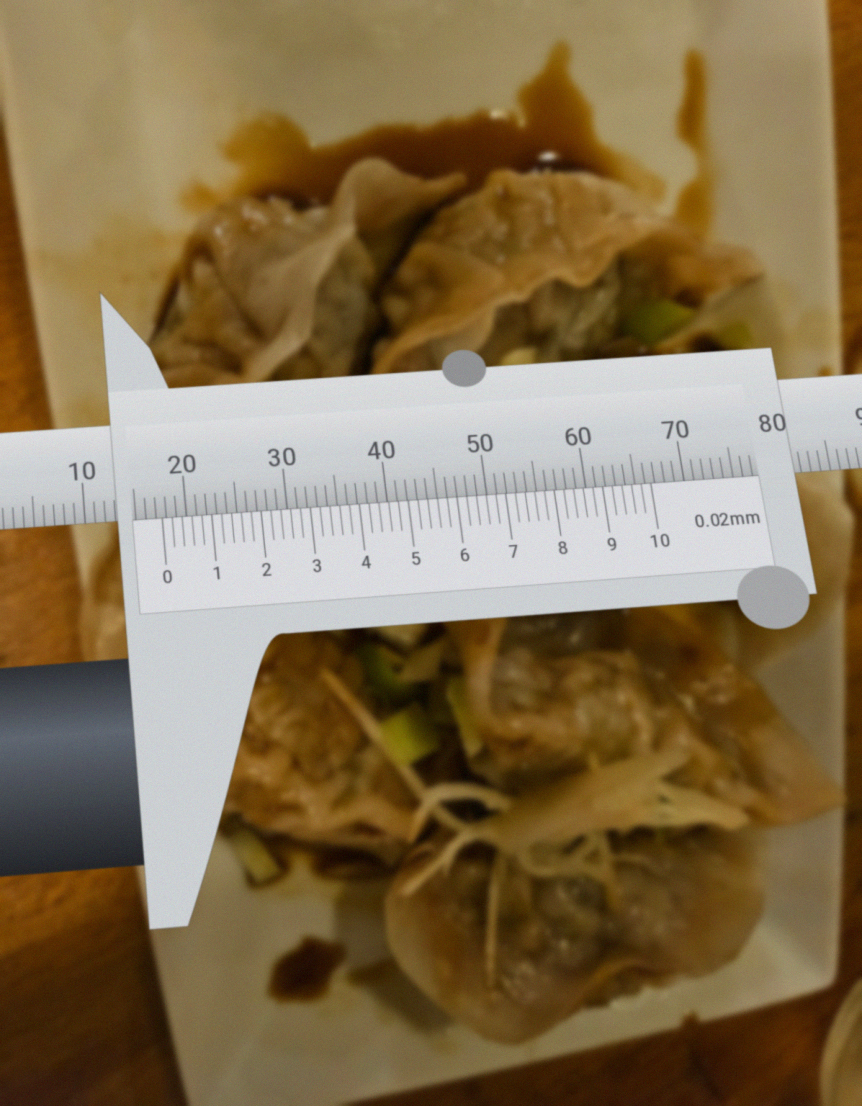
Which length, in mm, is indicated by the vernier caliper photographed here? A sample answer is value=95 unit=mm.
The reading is value=17.6 unit=mm
